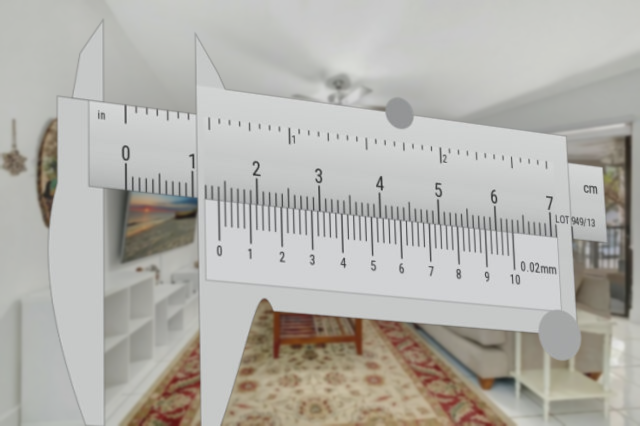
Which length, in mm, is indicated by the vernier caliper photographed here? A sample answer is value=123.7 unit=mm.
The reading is value=14.0 unit=mm
